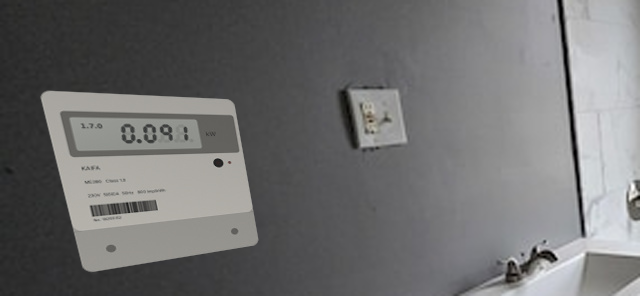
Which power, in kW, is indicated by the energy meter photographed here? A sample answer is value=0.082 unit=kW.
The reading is value=0.091 unit=kW
